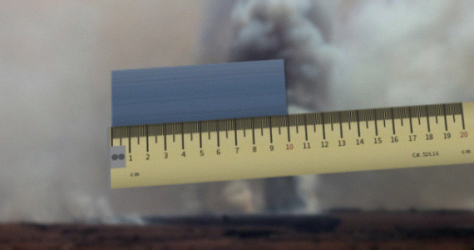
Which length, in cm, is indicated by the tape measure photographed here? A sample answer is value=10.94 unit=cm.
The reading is value=10 unit=cm
